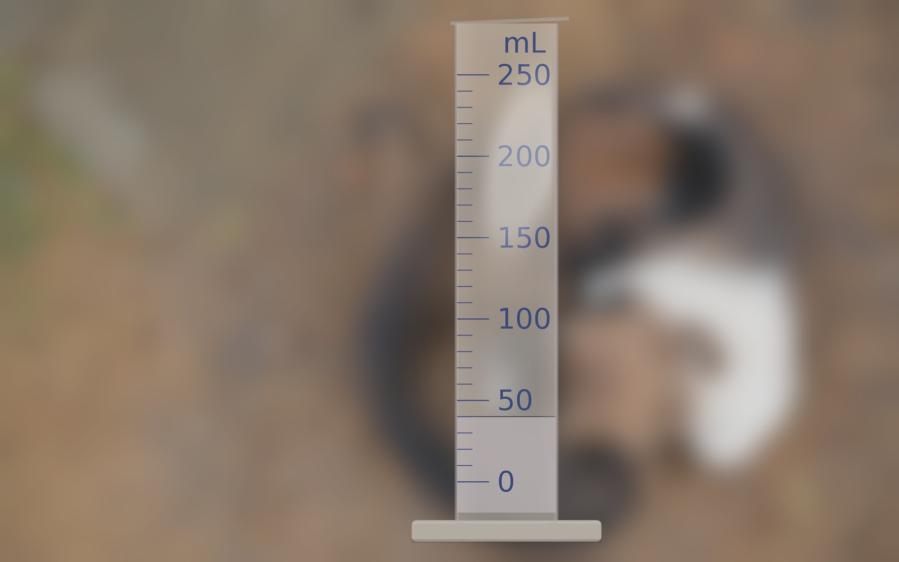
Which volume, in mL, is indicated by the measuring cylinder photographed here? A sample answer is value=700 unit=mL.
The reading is value=40 unit=mL
